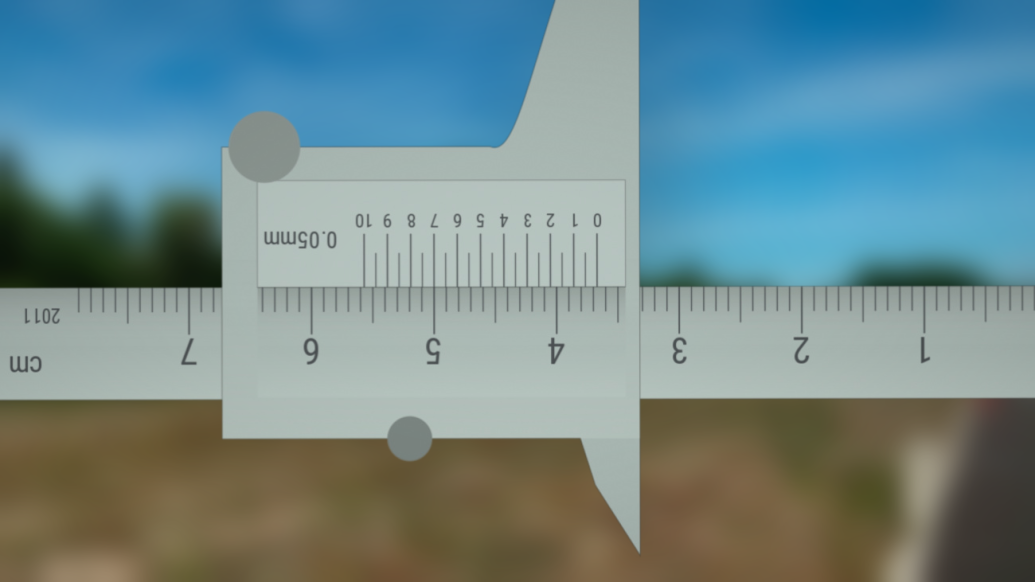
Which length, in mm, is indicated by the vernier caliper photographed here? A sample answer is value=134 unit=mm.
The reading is value=36.7 unit=mm
